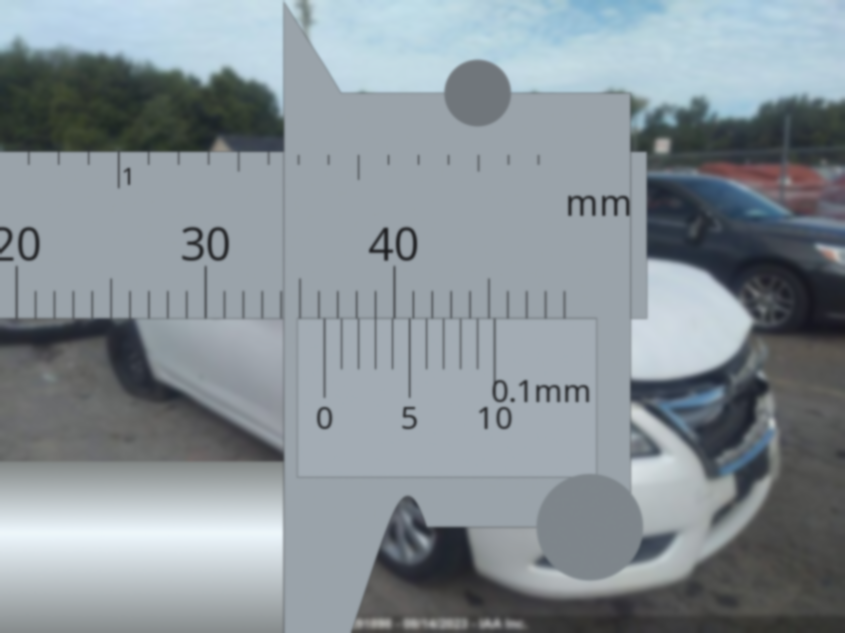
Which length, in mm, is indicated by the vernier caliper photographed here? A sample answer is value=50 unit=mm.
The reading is value=36.3 unit=mm
